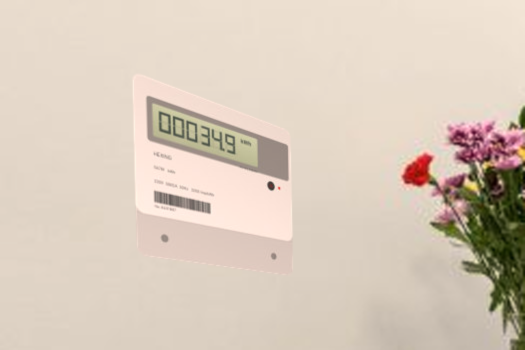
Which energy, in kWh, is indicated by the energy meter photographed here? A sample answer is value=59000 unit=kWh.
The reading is value=34.9 unit=kWh
